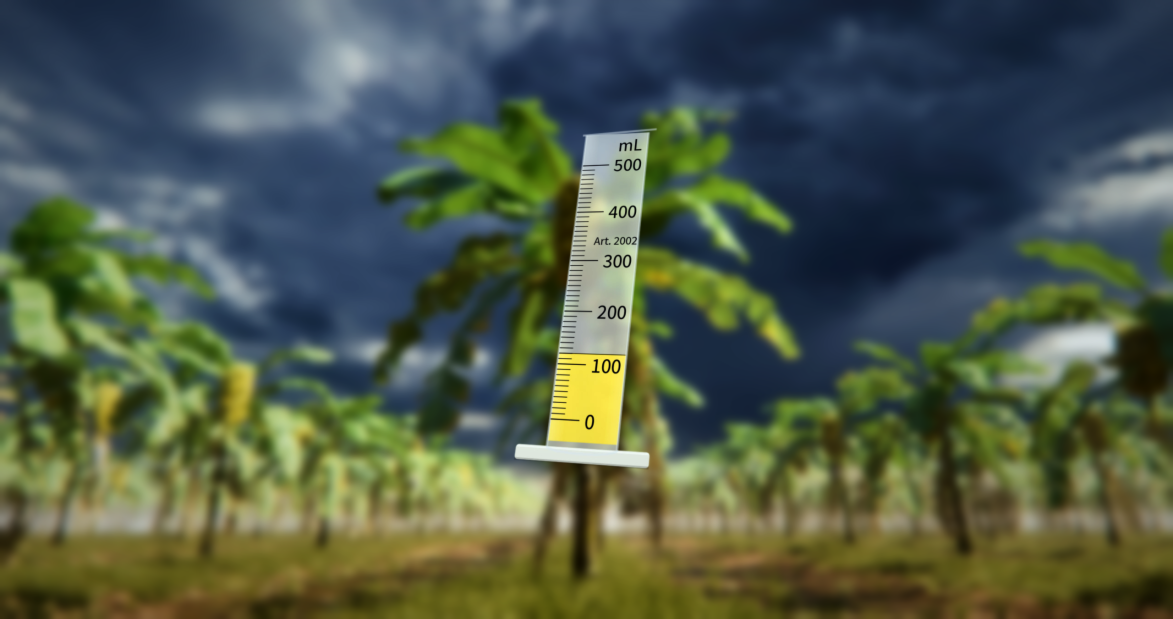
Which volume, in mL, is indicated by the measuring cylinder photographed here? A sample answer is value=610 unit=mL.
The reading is value=120 unit=mL
